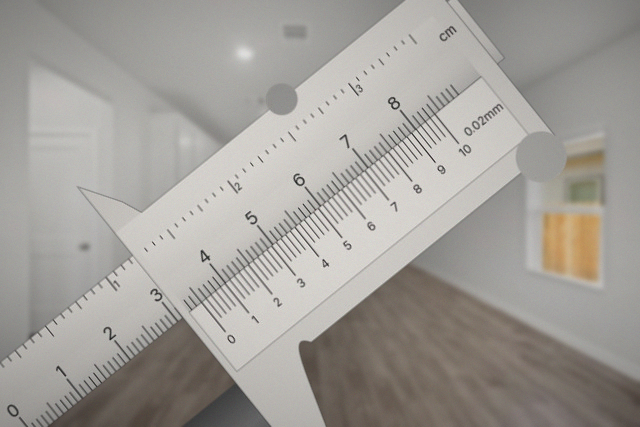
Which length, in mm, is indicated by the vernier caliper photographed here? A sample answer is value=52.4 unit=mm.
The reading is value=35.0 unit=mm
